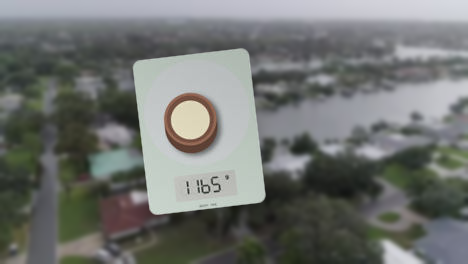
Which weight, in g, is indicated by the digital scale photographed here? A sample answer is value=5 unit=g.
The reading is value=1165 unit=g
